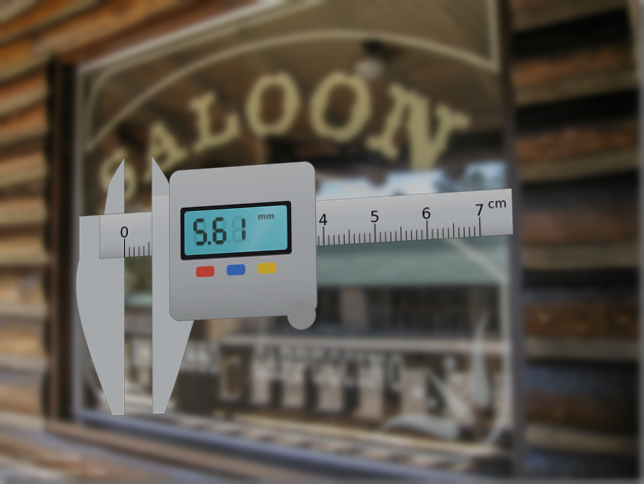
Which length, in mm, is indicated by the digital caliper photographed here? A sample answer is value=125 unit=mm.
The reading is value=5.61 unit=mm
